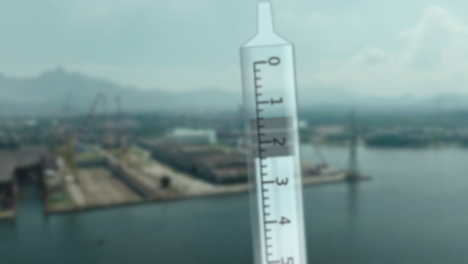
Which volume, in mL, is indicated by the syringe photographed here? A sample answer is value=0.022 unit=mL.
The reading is value=1.4 unit=mL
